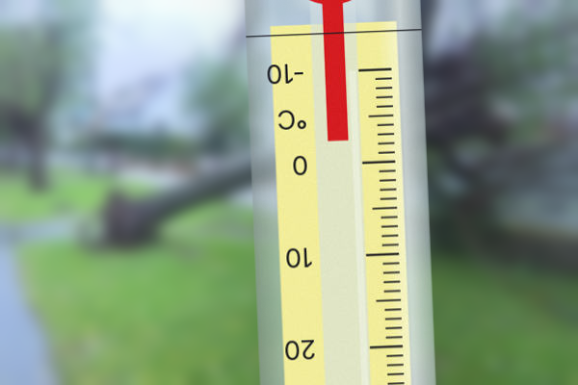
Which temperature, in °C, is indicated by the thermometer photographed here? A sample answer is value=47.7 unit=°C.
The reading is value=-2.5 unit=°C
